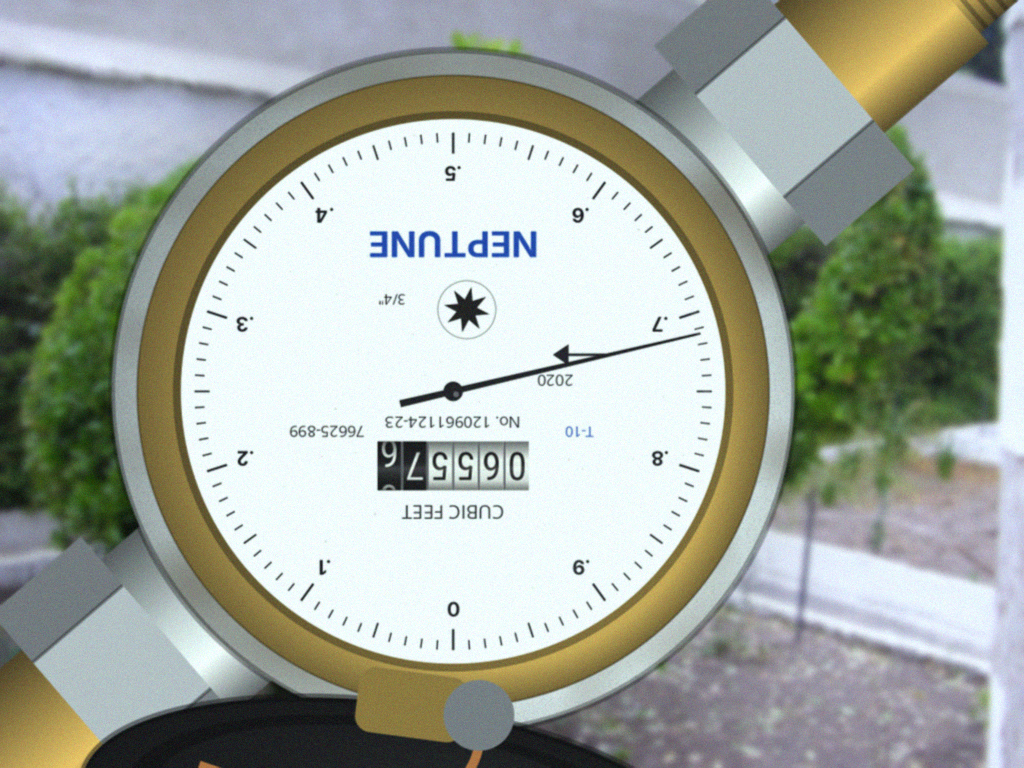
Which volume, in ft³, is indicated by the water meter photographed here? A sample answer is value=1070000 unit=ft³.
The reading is value=65575.71 unit=ft³
